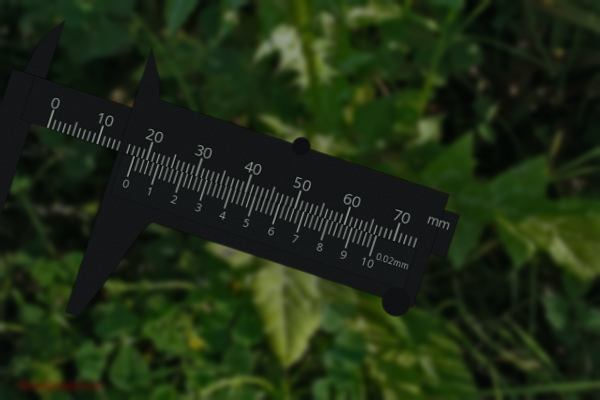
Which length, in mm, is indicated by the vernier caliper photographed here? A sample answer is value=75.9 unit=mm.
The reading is value=17.5 unit=mm
